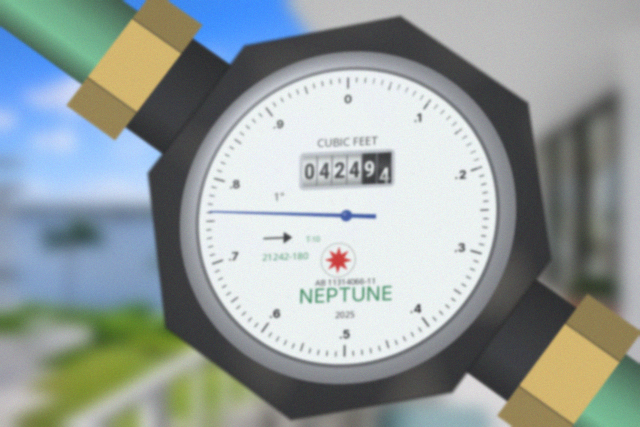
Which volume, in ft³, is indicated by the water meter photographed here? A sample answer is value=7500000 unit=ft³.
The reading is value=42493.76 unit=ft³
